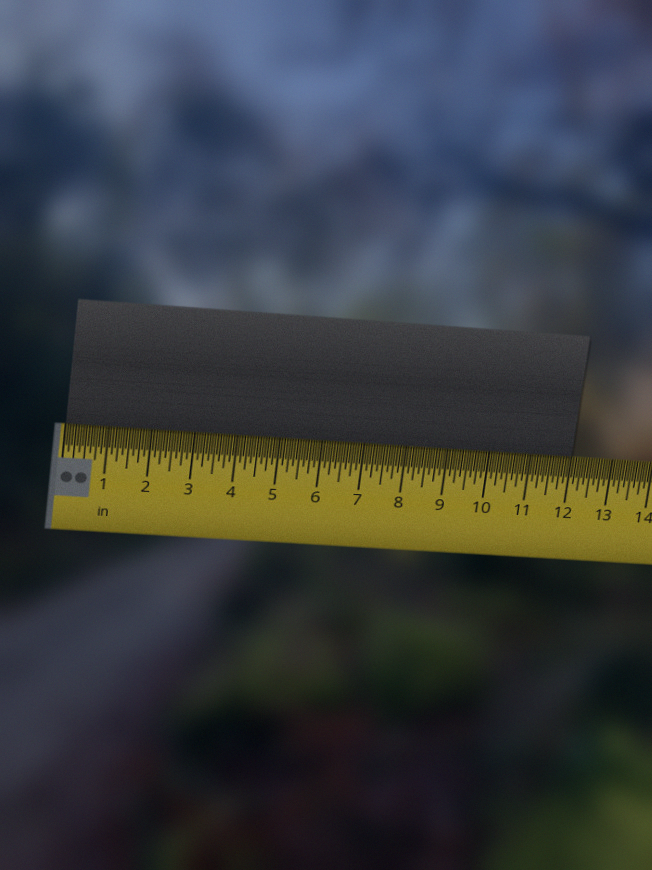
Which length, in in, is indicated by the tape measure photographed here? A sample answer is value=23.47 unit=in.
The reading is value=12 unit=in
